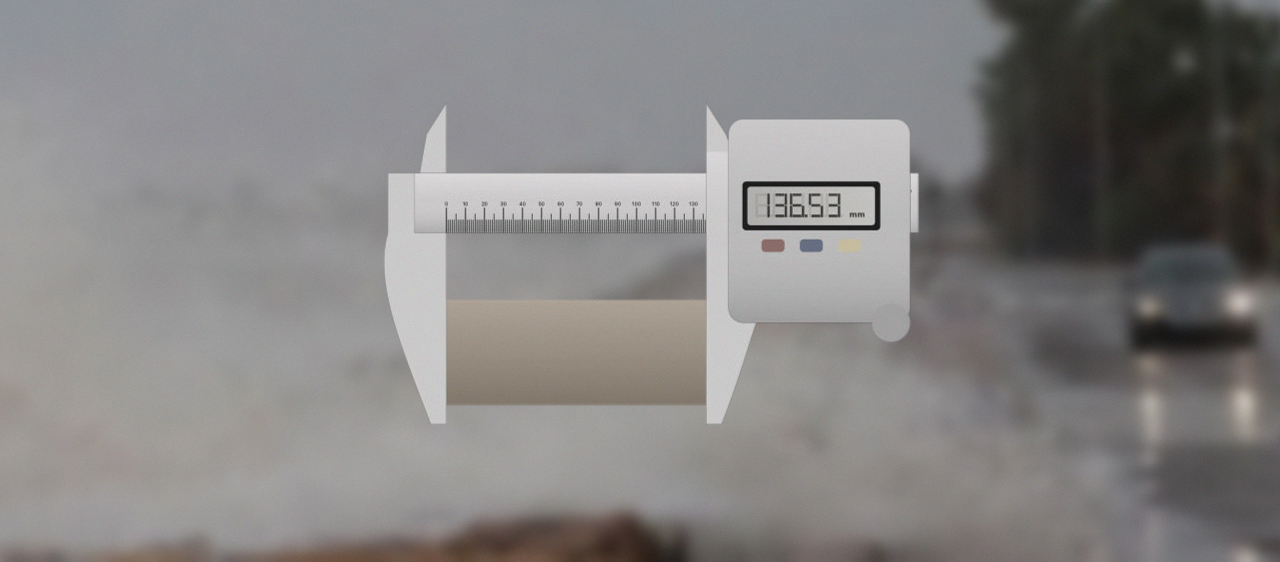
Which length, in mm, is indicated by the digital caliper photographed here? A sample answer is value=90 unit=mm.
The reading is value=136.53 unit=mm
